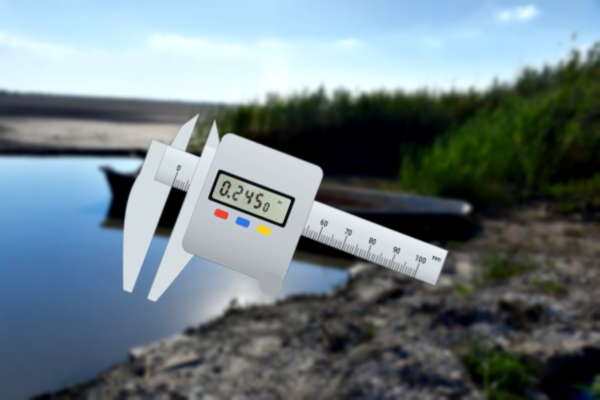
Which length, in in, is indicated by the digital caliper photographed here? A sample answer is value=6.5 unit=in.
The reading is value=0.2450 unit=in
